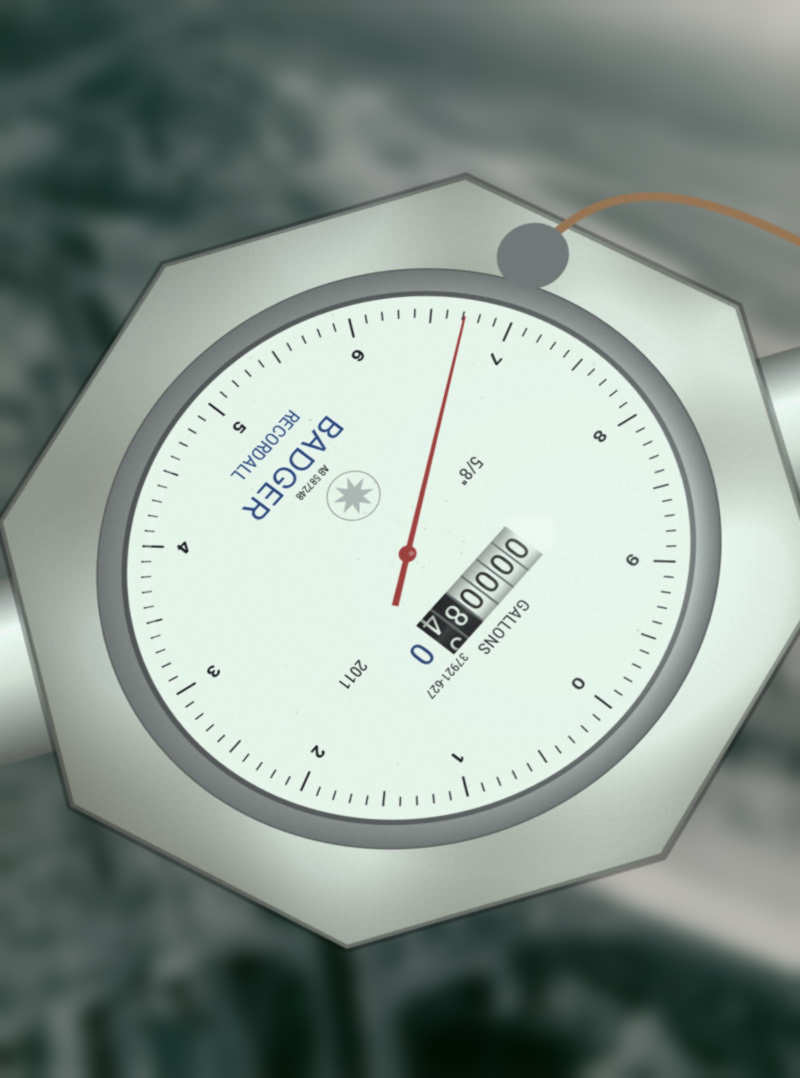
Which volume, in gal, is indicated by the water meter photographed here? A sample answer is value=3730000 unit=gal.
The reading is value=836.7 unit=gal
